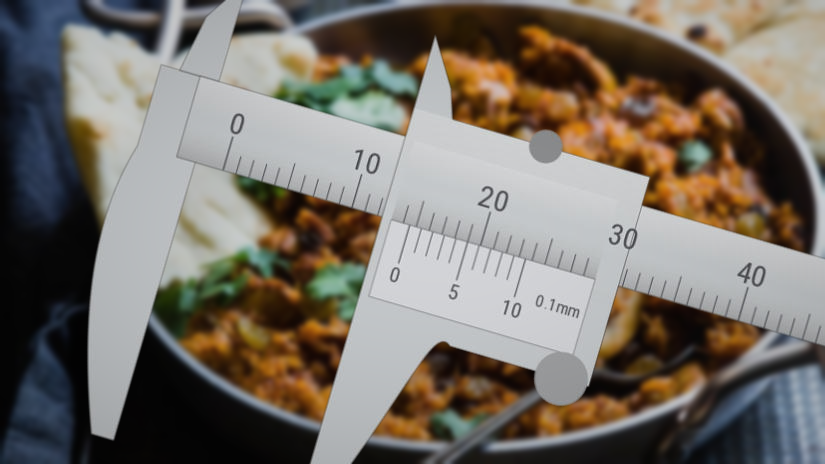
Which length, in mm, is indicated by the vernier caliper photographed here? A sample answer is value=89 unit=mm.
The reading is value=14.5 unit=mm
